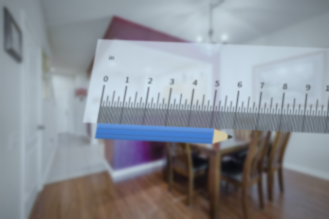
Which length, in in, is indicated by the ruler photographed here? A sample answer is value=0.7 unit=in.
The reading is value=6 unit=in
